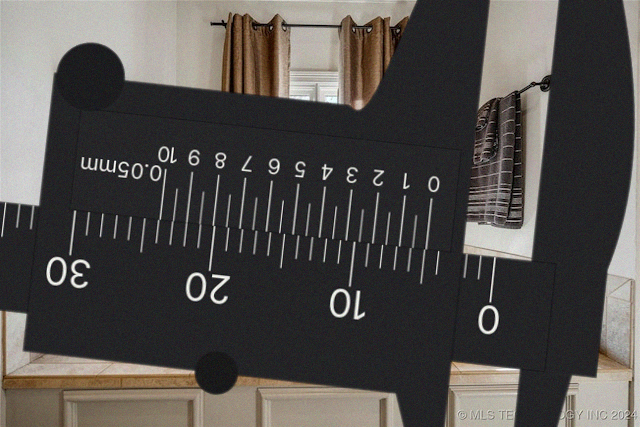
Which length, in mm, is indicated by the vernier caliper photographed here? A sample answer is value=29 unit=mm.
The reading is value=4.9 unit=mm
